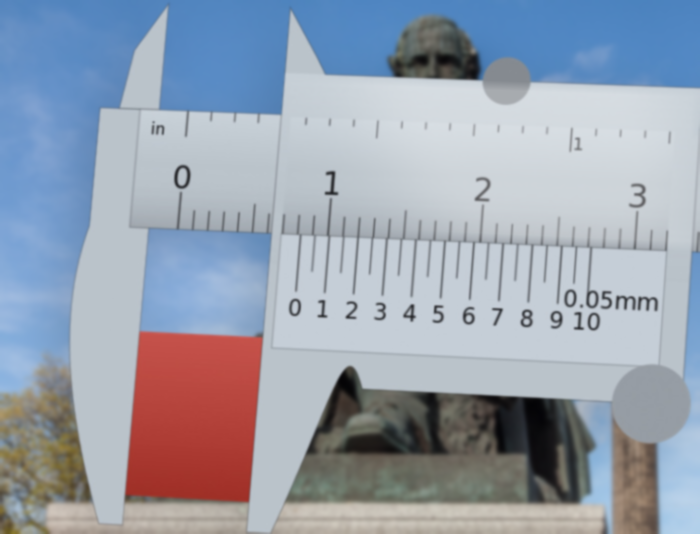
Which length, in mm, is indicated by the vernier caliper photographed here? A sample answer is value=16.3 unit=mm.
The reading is value=8.2 unit=mm
